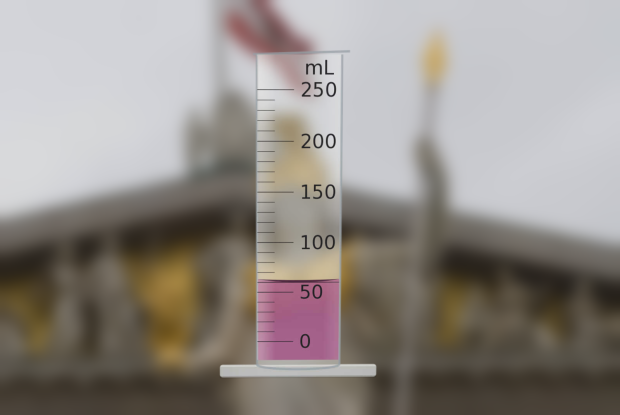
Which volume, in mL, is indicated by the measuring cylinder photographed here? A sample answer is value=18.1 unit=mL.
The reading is value=60 unit=mL
